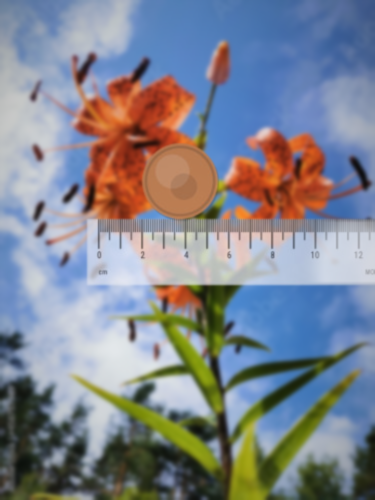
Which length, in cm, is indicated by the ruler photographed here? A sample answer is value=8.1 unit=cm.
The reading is value=3.5 unit=cm
